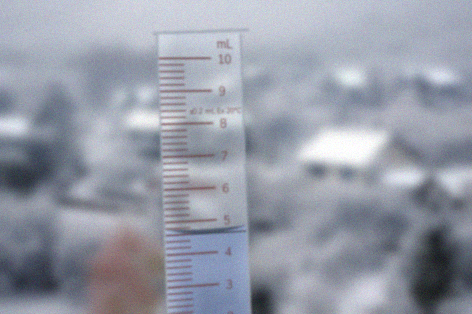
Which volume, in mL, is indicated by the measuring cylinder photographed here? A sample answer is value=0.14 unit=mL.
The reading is value=4.6 unit=mL
